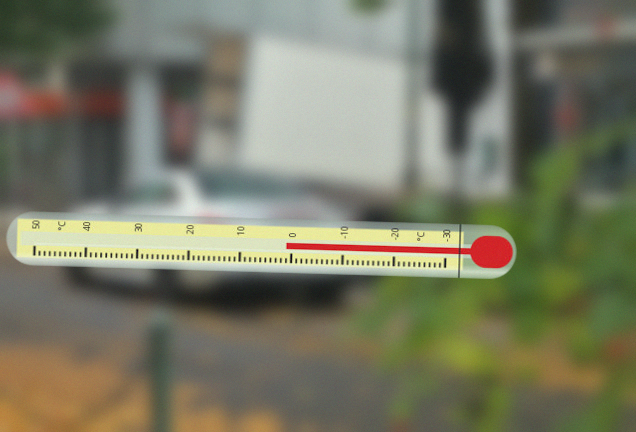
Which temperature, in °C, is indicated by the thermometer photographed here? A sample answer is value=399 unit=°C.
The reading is value=1 unit=°C
